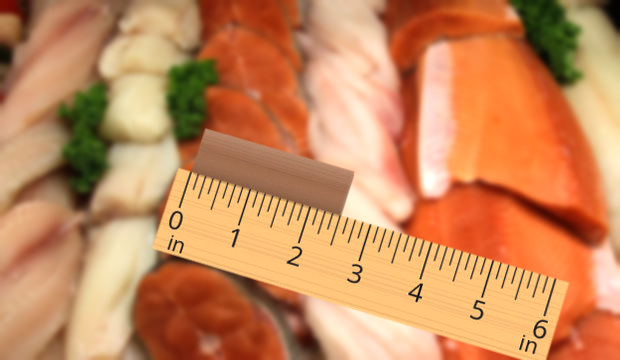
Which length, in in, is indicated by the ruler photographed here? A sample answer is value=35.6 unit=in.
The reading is value=2.5 unit=in
